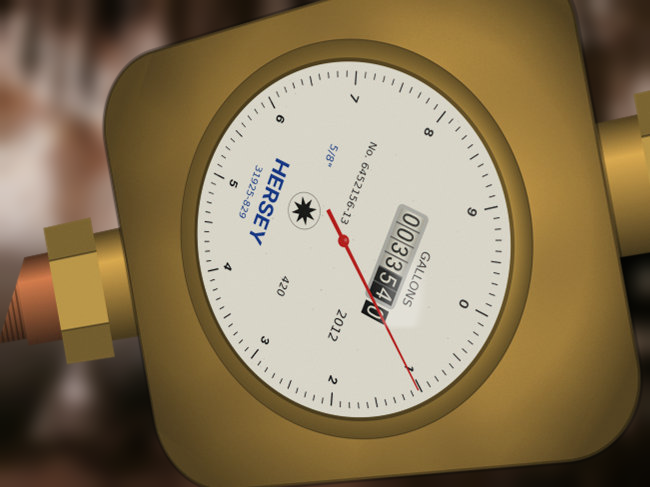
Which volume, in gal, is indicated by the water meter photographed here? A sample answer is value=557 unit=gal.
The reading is value=33541.0 unit=gal
